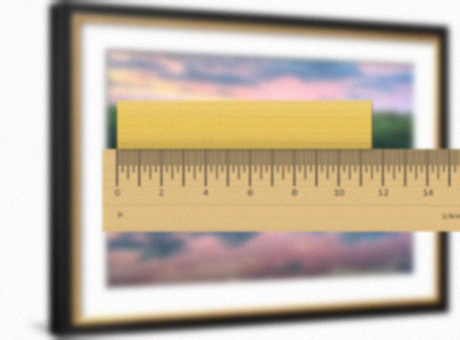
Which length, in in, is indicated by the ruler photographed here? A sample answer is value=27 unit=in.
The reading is value=11.5 unit=in
